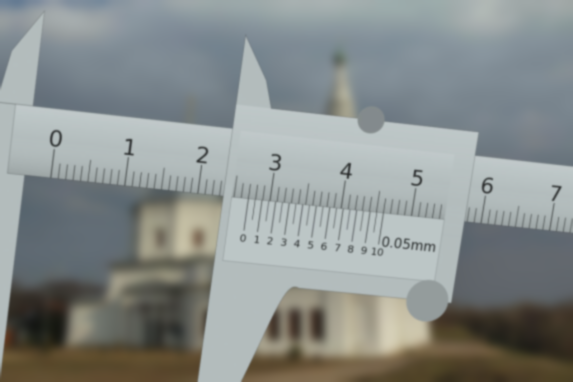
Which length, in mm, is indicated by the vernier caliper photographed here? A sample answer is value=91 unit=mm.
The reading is value=27.0 unit=mm
